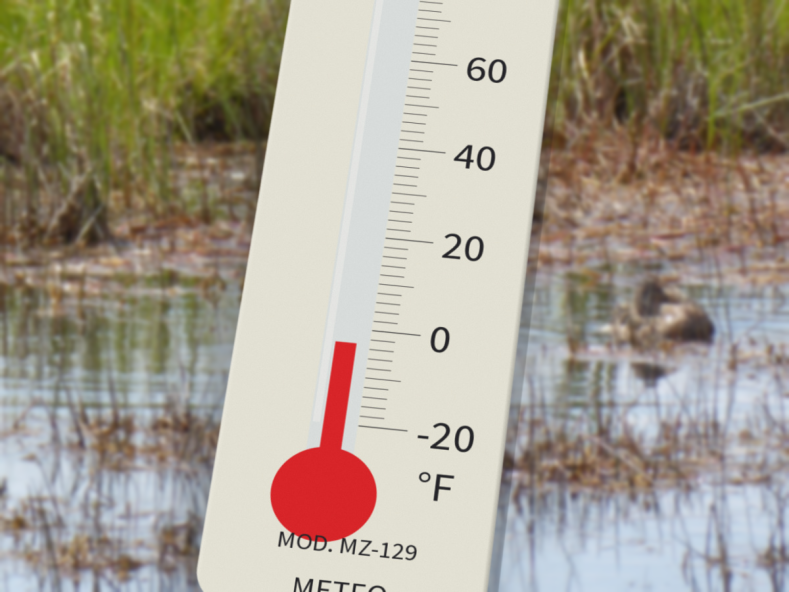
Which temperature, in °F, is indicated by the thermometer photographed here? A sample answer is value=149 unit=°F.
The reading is value=-3 unit=°F
